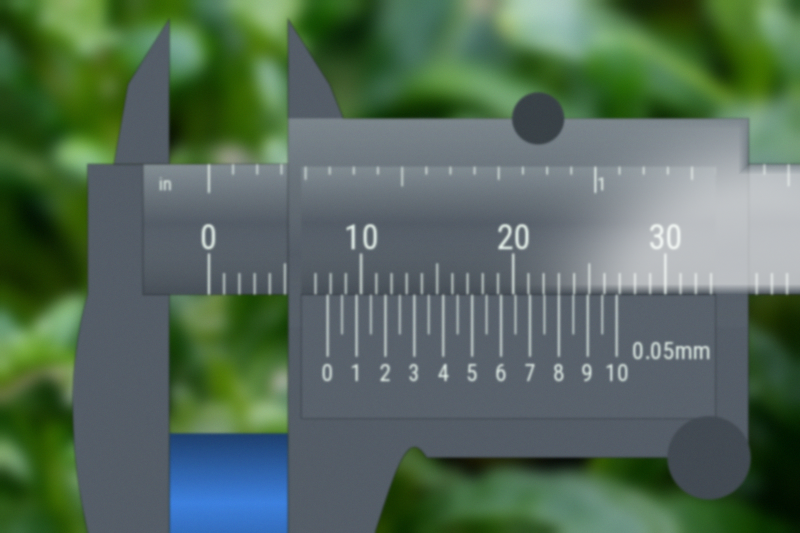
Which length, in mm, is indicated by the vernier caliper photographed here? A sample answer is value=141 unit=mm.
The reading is value=7.8 unit=mm
